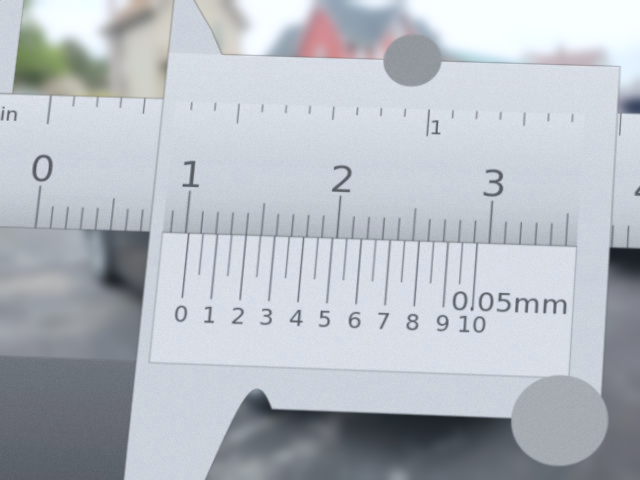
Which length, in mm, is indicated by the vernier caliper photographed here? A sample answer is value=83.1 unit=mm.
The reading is value=10.2 unit=mm
